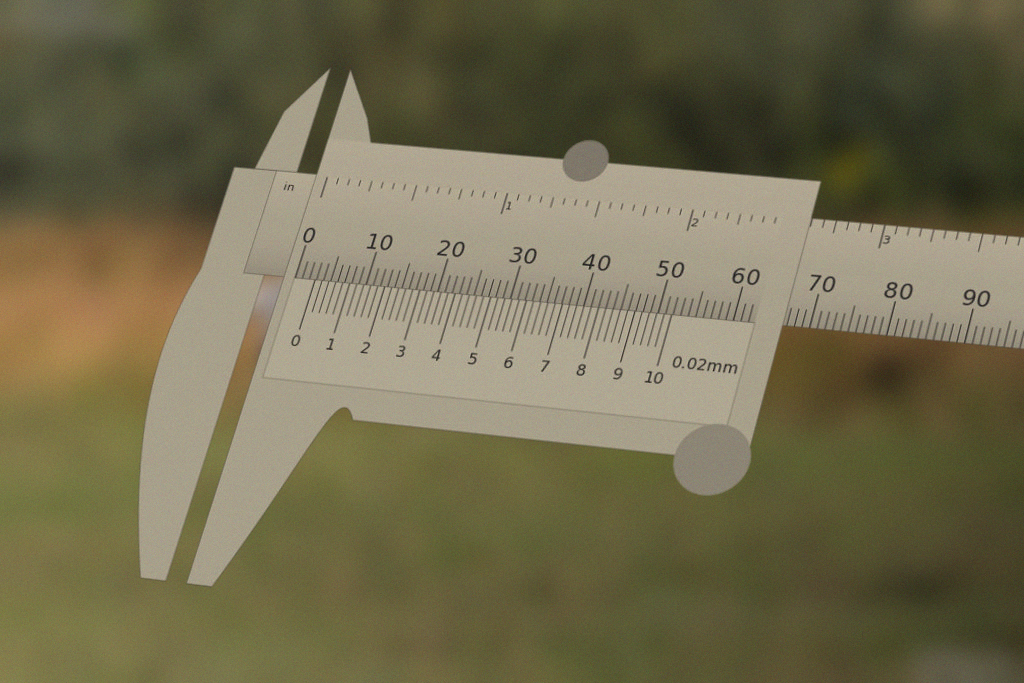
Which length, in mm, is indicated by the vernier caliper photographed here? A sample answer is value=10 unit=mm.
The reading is value=2.8 unit=mm
